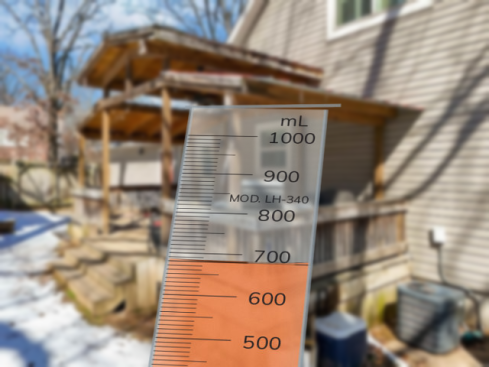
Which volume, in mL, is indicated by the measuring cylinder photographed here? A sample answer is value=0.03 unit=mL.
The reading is value=680 unit=mL
